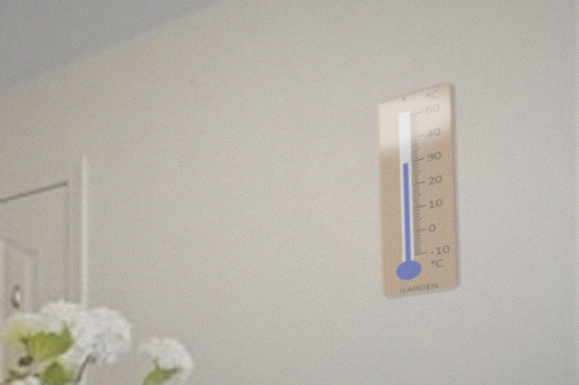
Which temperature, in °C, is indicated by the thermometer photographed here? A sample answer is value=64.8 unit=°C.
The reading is value=30 unit=°C
